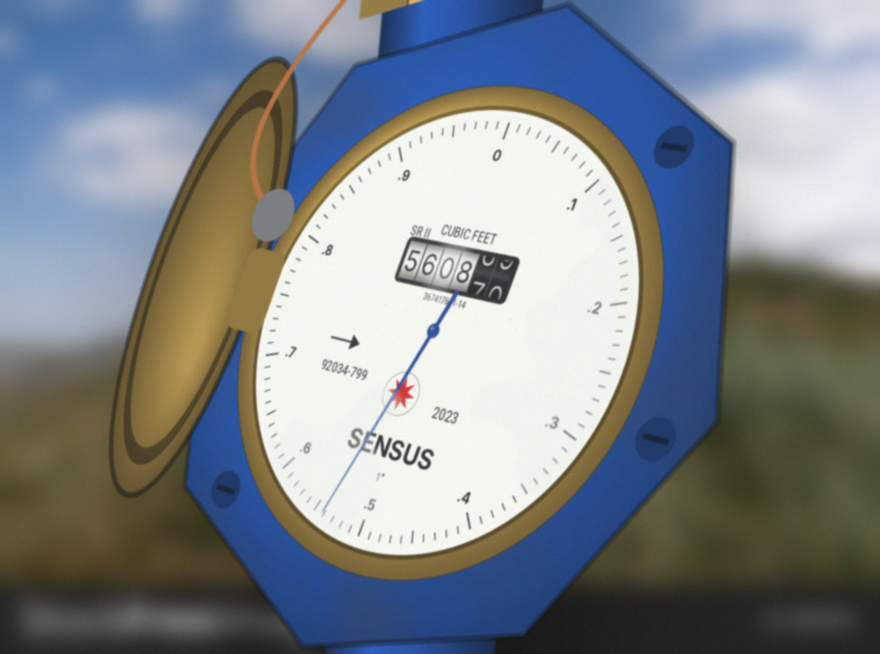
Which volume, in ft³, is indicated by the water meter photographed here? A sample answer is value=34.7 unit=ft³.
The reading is value=560869.54 unit=ft³
